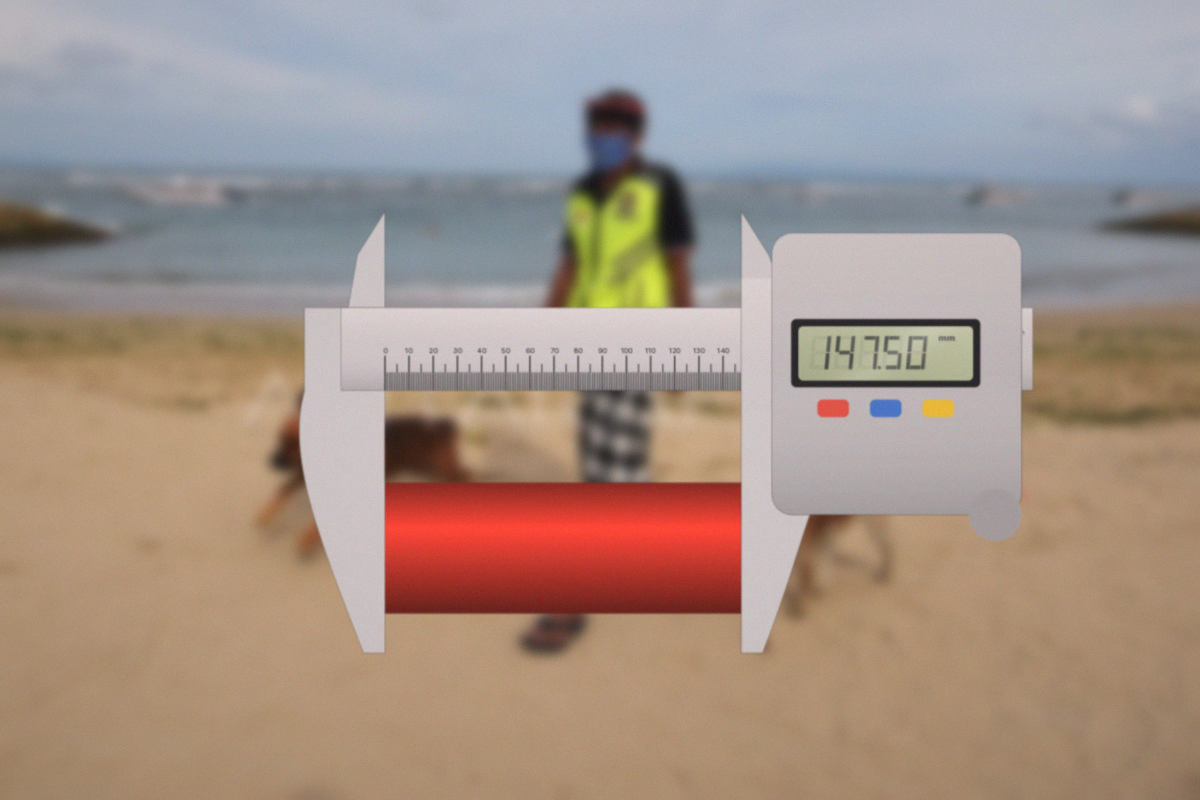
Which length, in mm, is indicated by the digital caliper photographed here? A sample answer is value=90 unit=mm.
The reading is value=147.50 unit=mm
